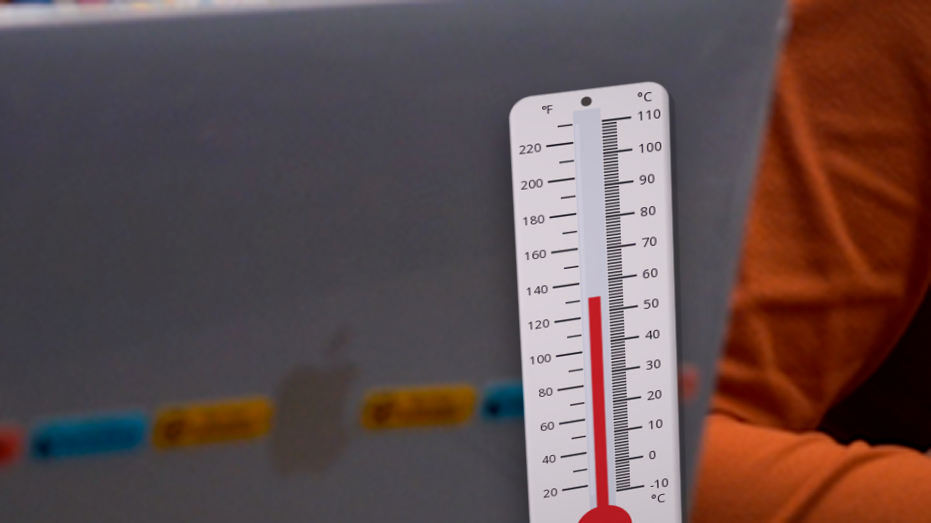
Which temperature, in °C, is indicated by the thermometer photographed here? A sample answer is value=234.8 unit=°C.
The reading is value=55 unit=°C
